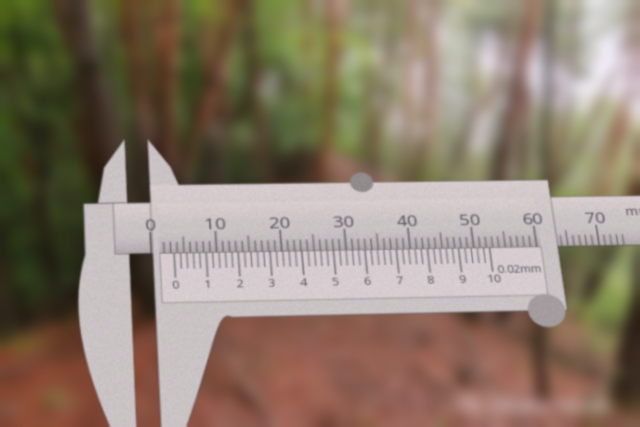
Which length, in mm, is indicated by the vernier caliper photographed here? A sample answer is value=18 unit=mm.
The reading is value=3.5 unit=mm
